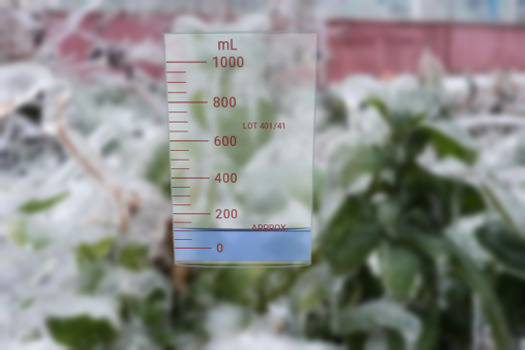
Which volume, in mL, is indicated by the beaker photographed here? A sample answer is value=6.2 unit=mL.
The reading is value=100 unit=mL
